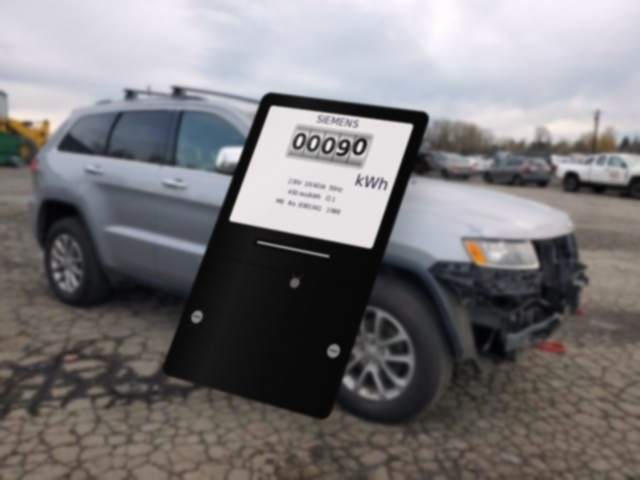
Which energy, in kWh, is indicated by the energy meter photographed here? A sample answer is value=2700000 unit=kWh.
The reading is value=90 unit=kWh
